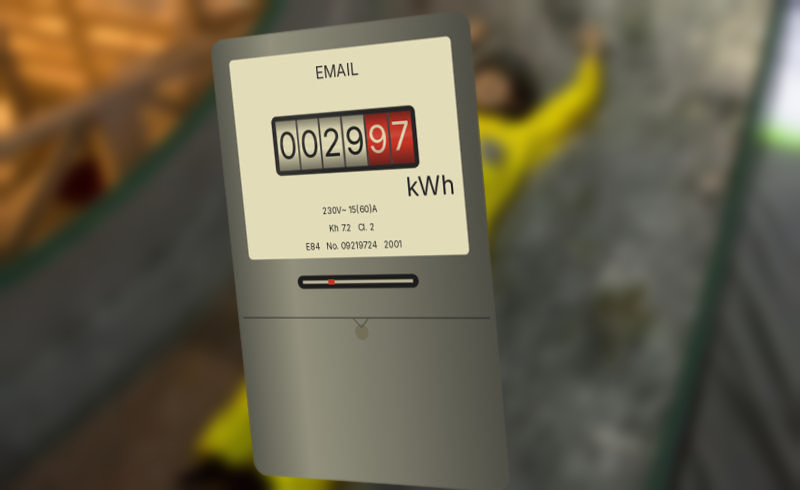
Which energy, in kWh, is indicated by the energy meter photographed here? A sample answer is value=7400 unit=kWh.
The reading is value=29.97 unit=kWh
